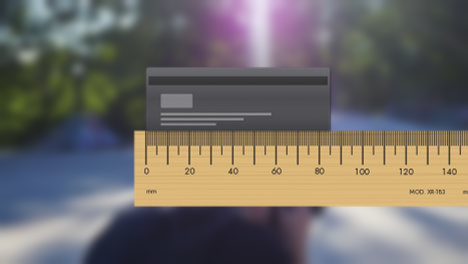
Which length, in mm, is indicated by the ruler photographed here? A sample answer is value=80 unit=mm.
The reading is value=85 unit=mm
